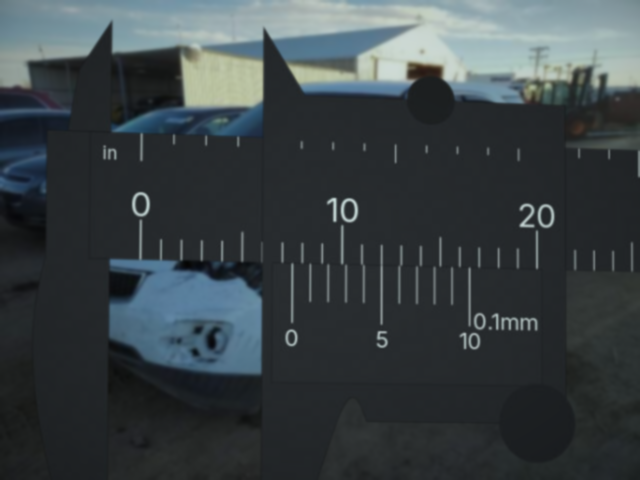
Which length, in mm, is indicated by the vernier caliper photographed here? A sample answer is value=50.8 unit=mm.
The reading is value=7.5 unit=mm
